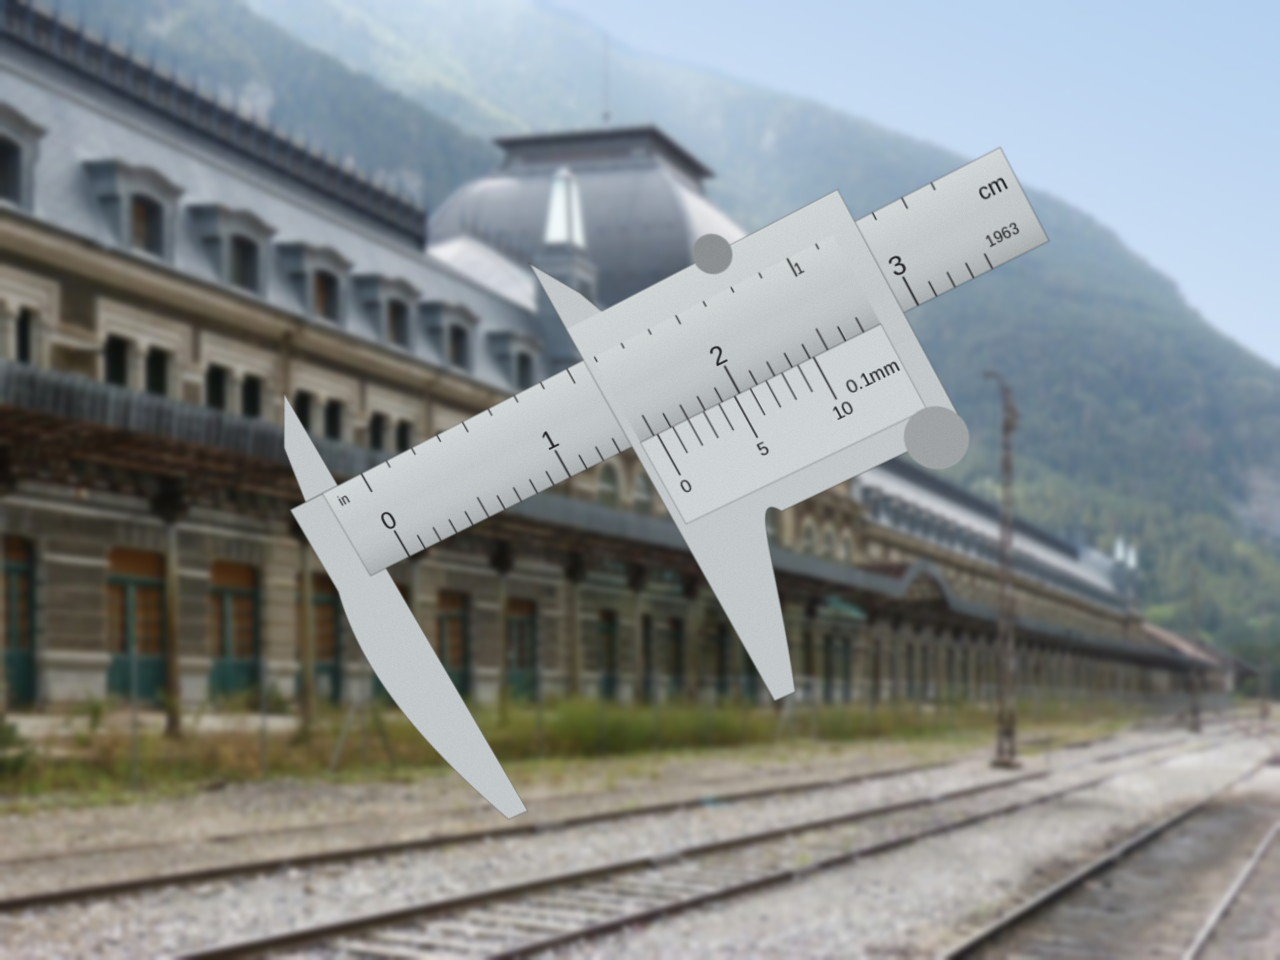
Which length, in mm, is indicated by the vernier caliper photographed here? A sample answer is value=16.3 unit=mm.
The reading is value=15.2 unit=mm
